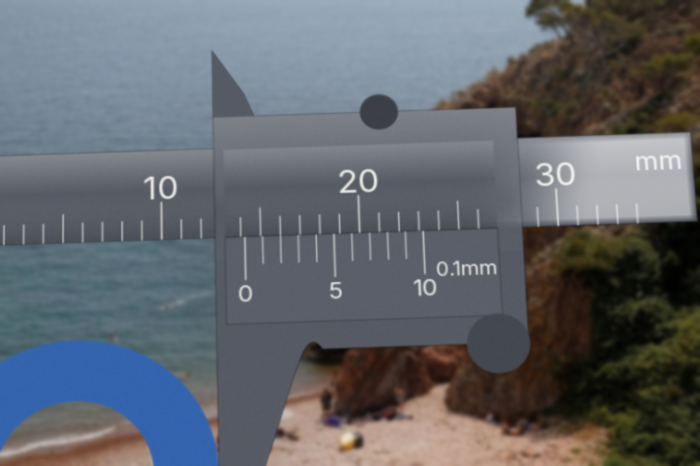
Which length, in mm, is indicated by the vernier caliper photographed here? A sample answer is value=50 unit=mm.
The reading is value=14.2 unit=mm
